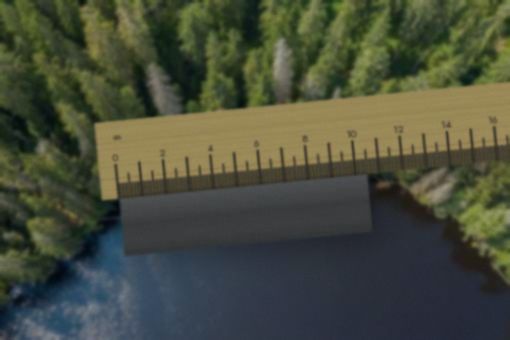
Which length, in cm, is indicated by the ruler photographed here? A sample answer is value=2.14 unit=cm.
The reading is value=10.5 unit=cm
